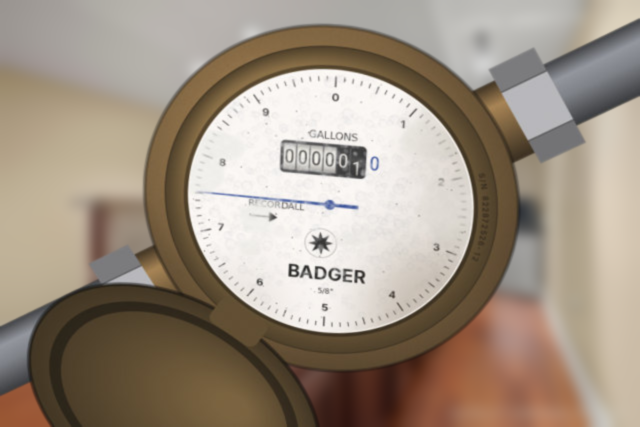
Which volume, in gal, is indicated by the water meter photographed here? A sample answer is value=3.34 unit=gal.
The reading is value=7.5 unit=gal
